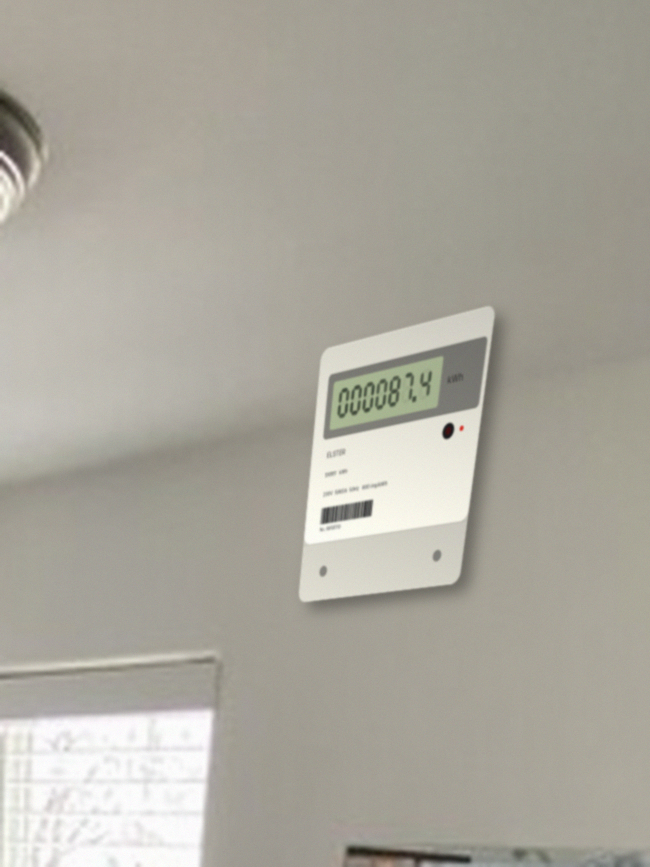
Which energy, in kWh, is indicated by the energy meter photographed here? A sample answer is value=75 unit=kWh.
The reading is value=87.4 unit=kWh
